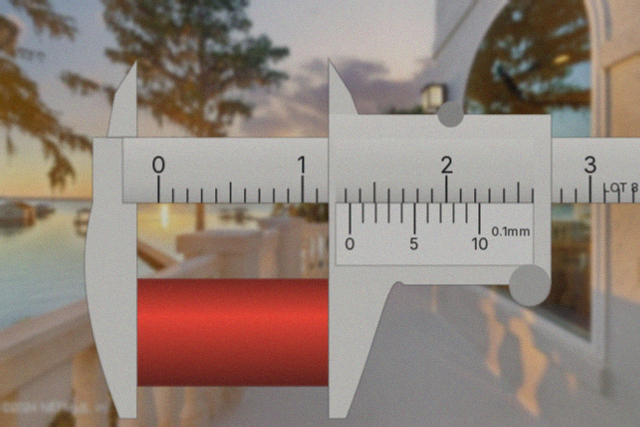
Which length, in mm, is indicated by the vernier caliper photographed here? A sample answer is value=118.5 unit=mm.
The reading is value=13.3 unit=mm
